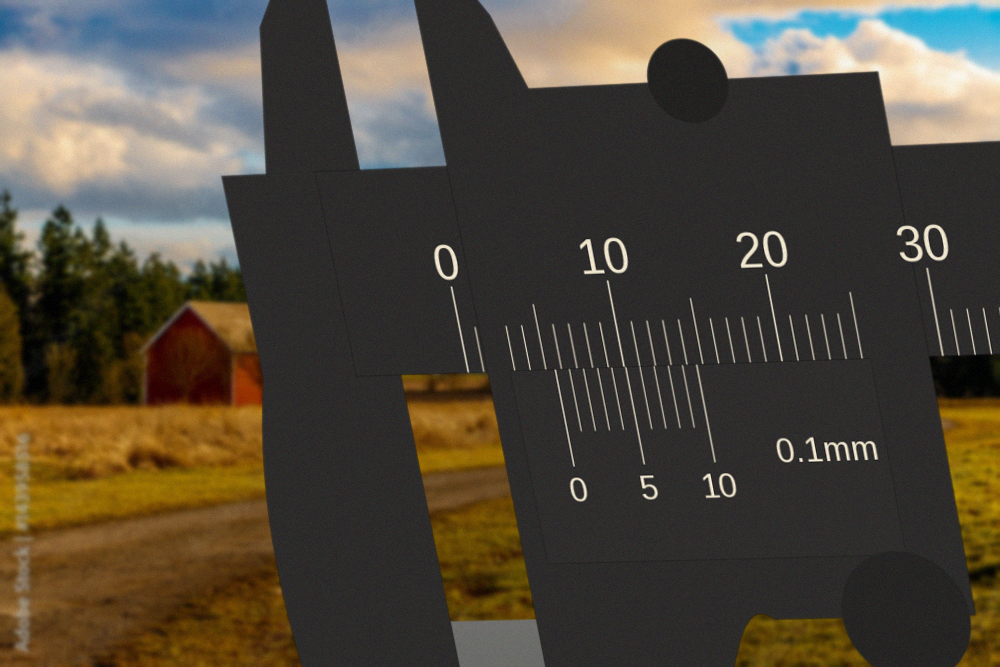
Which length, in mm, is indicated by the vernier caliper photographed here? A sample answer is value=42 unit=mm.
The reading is value=5.6 unit=mm
